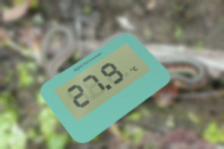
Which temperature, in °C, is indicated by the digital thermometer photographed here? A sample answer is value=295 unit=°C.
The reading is value=27.9 unit=°C
